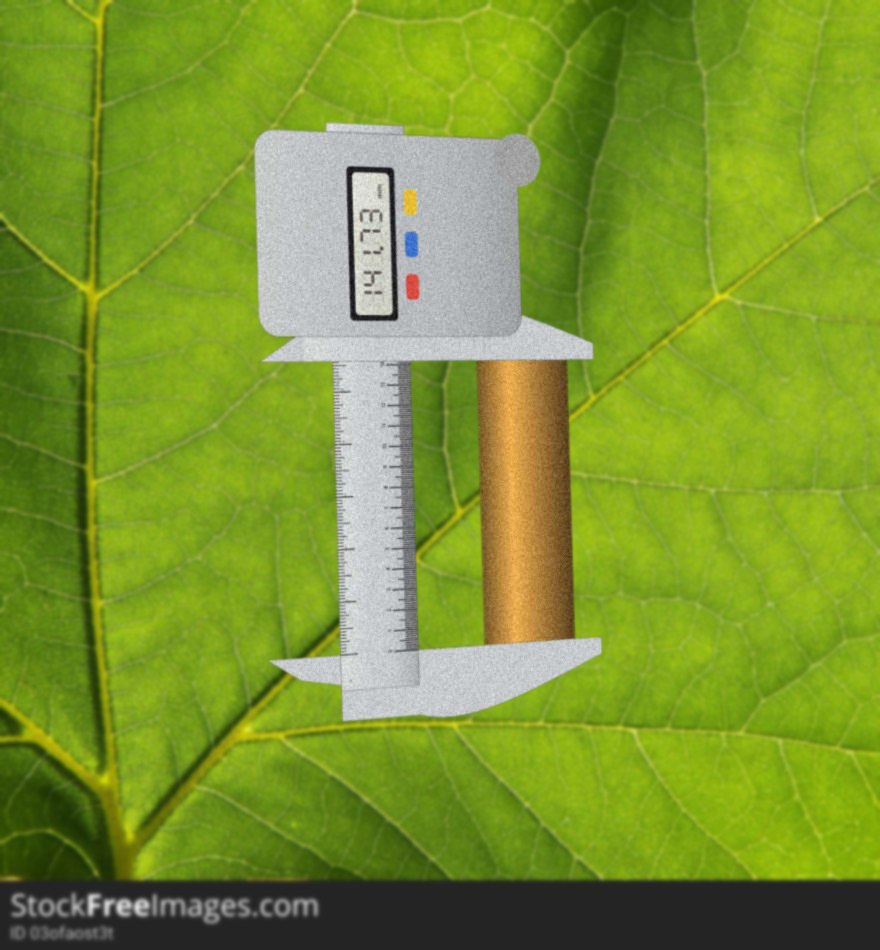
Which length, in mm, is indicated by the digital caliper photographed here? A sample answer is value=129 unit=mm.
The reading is value=141.73 unit=mm
